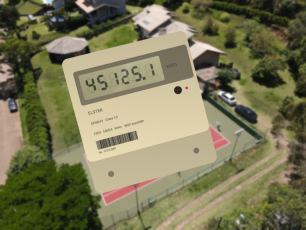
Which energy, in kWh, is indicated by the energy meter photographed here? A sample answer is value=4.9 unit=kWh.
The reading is value=45125.1 unit=kWh
